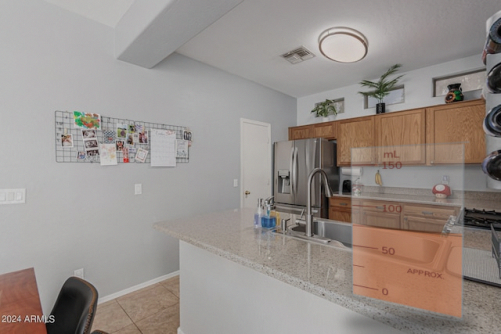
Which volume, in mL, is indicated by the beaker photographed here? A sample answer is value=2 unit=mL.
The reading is value=75 unit=mL
